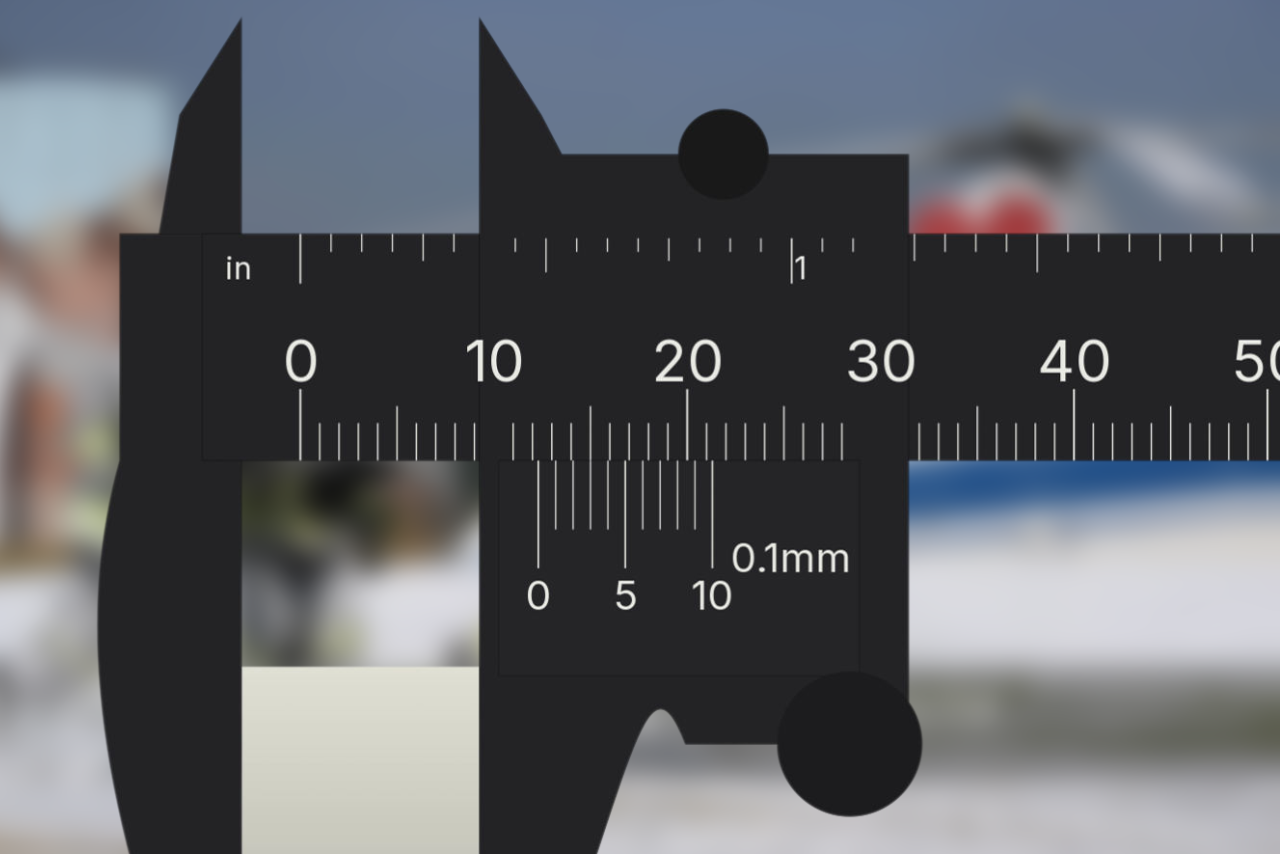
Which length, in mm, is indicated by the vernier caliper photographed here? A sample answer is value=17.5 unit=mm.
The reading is value=12.3 unit=mm
